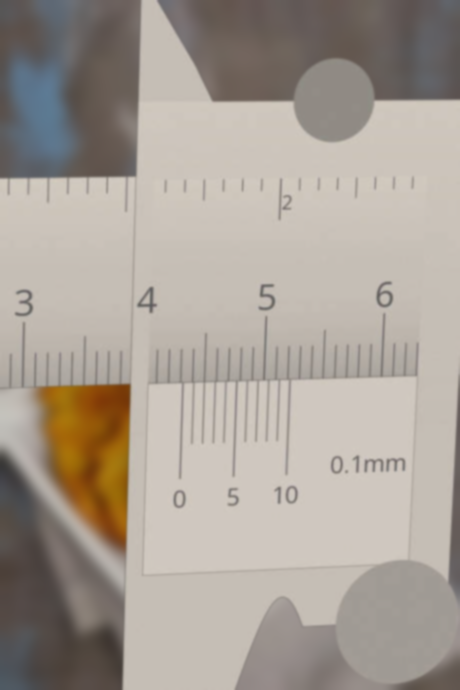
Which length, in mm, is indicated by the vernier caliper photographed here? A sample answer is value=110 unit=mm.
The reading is value=43.2 unit=mm
